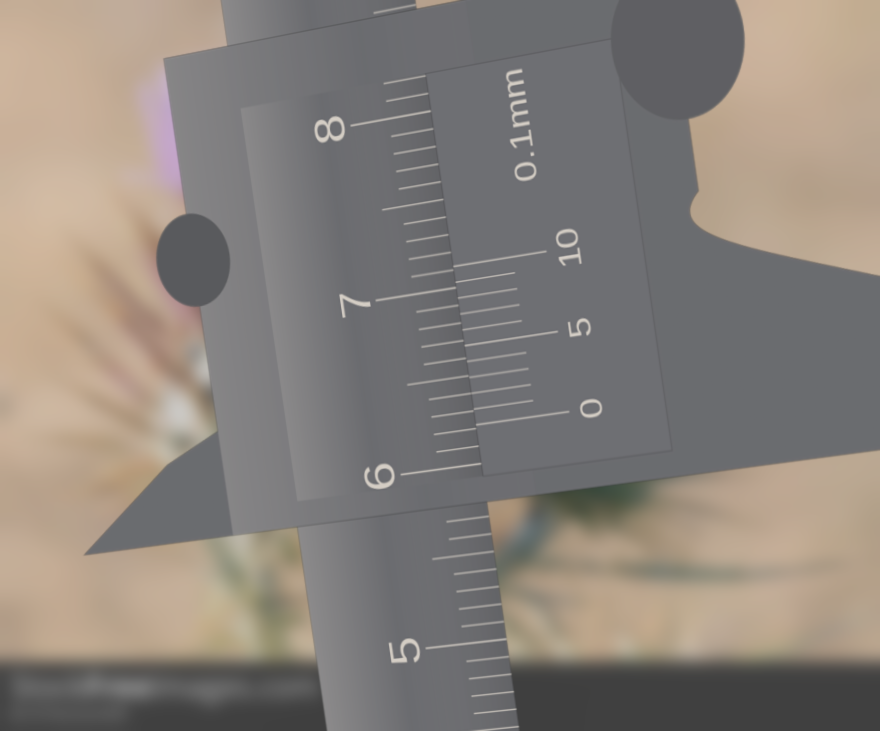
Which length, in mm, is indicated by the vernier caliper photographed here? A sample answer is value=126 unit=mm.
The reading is value=62.2 unit=mm
